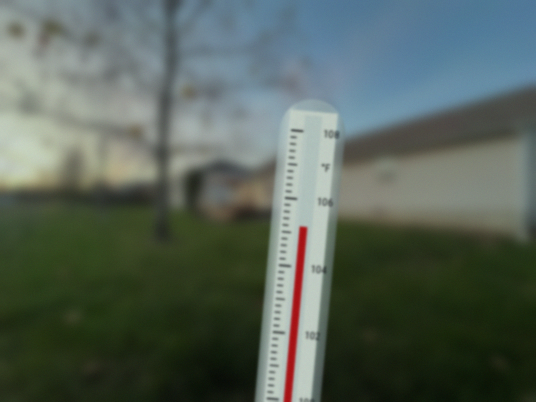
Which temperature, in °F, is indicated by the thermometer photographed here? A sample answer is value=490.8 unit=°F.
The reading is value=105.2 unit=°F
